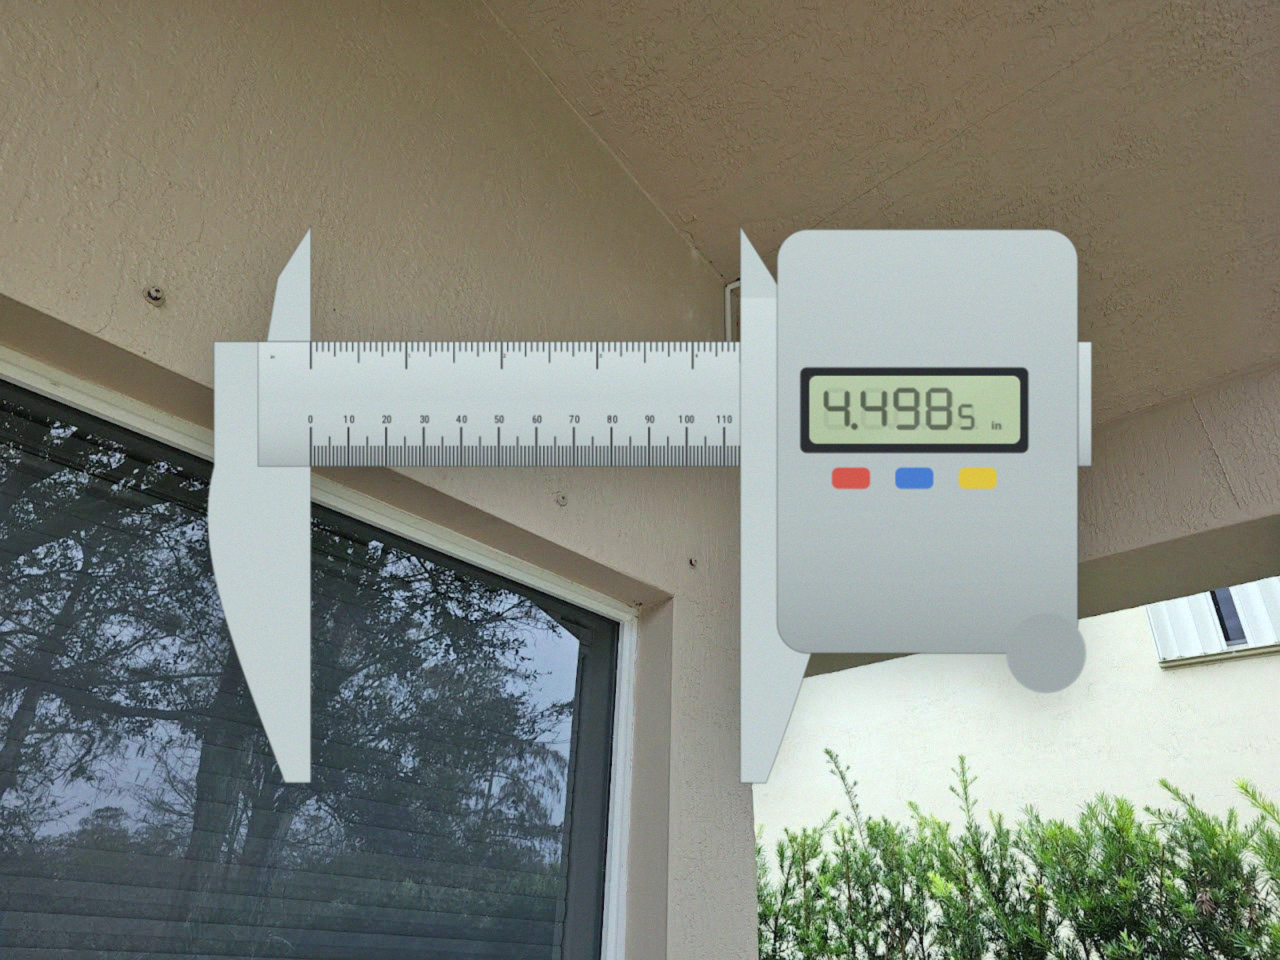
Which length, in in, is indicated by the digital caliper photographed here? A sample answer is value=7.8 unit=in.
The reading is value=4.4985 unit=in
